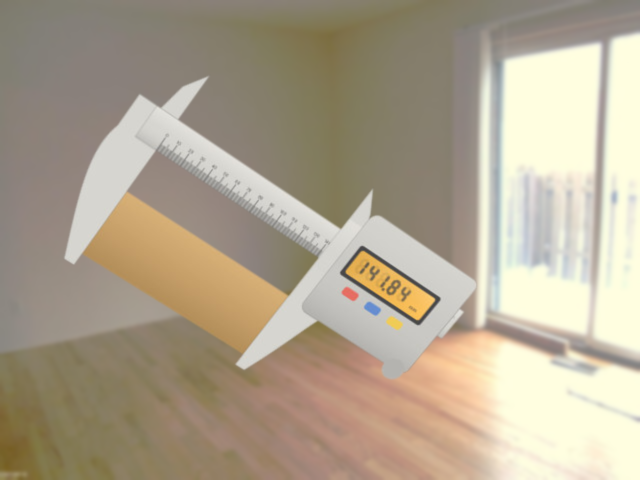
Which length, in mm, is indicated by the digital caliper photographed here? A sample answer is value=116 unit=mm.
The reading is value=141.84 unit=mm
